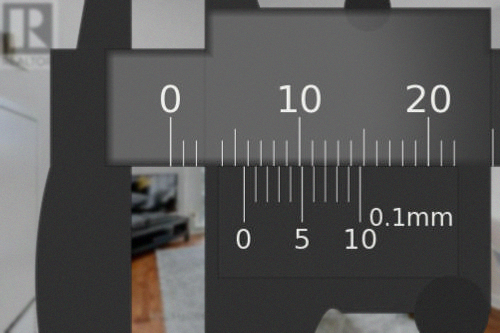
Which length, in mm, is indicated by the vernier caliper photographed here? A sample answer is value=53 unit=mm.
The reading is value=5.7 unit=mm
